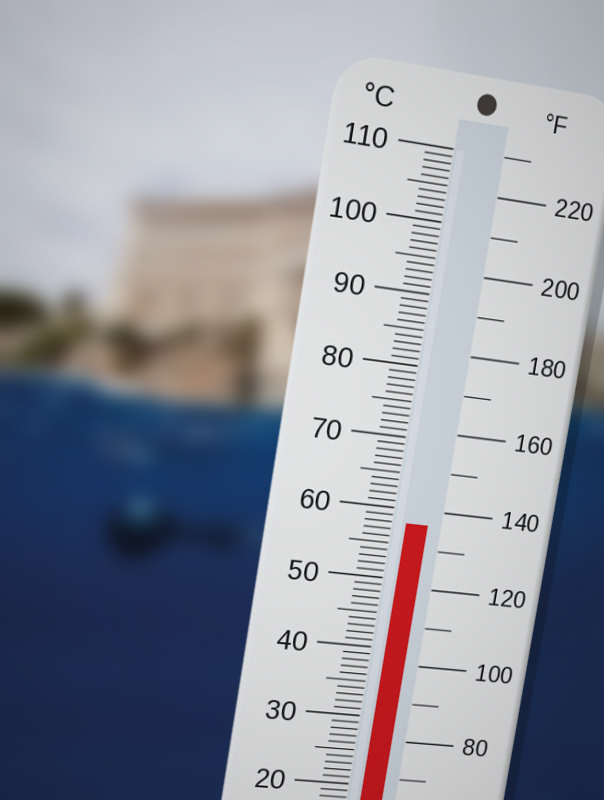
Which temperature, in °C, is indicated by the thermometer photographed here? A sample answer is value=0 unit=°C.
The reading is value=58 unit=°C
